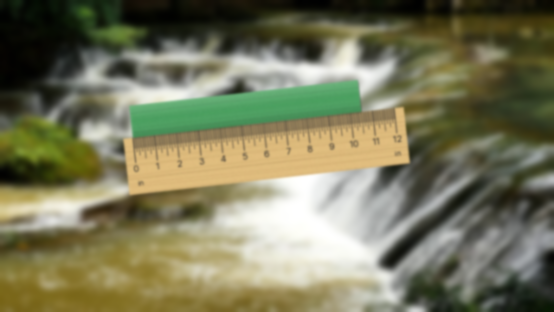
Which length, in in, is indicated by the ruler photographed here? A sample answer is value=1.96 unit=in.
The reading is value=10.5 unit=in
